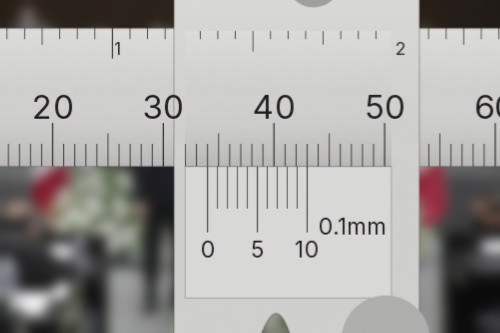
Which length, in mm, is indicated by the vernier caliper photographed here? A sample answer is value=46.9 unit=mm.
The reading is value=34.0 unit=mm
